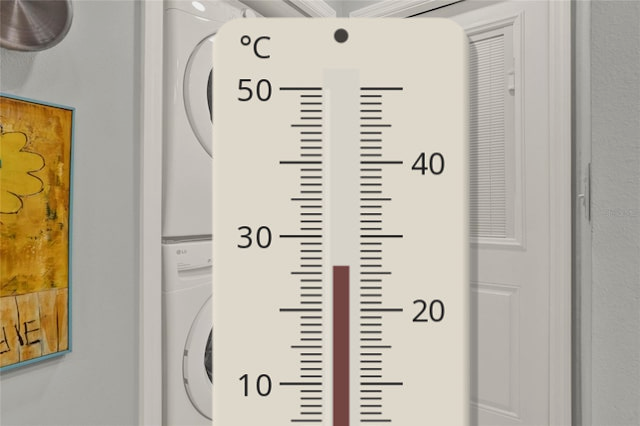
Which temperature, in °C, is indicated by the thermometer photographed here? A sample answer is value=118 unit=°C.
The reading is value=26 unit=°C
